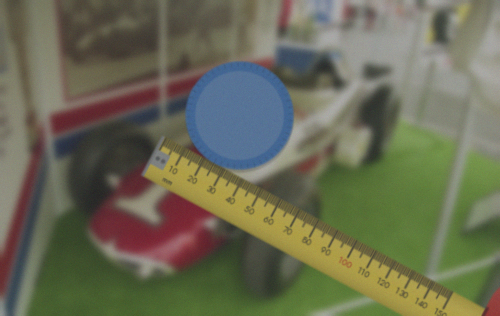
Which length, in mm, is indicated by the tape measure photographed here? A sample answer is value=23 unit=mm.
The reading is value=50 unit=mm
